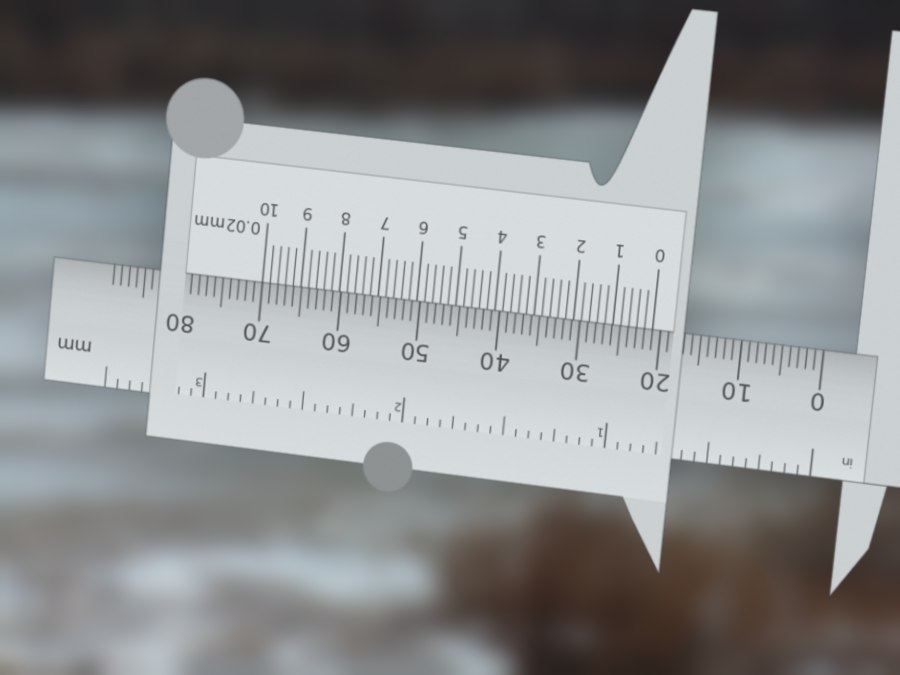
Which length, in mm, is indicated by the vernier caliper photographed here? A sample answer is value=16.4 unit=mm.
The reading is value=21.0 unit=mm
